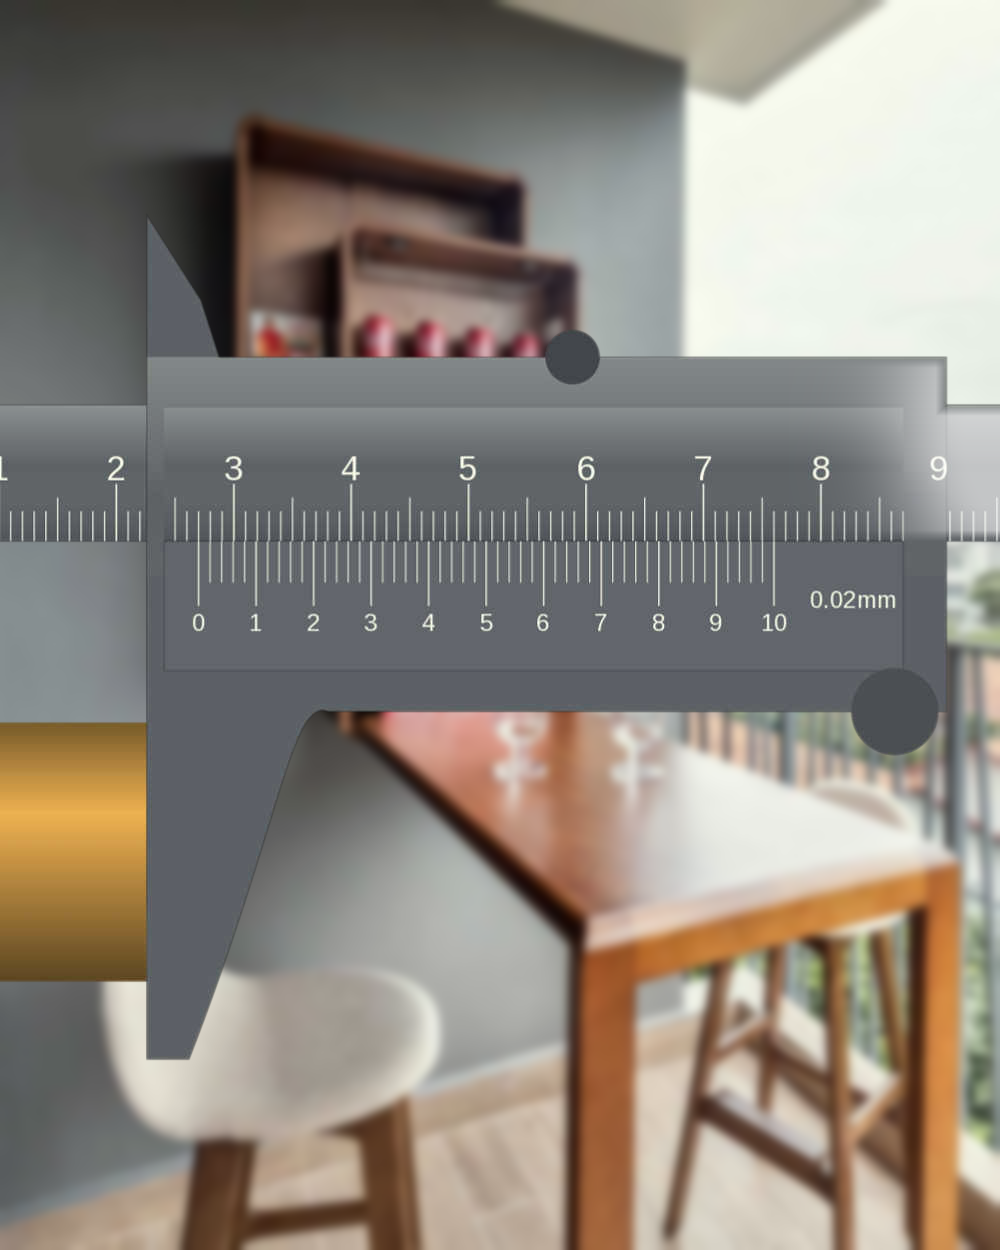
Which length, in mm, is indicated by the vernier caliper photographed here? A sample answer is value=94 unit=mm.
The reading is value=27.0 unit=mm
